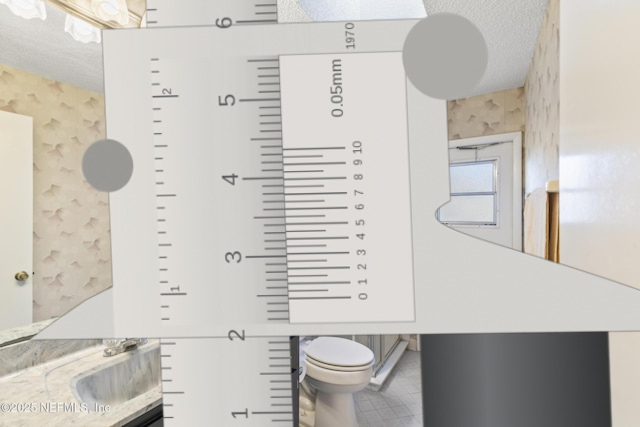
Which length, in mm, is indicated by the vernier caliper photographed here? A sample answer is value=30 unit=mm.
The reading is value=24.6 unit=mm
